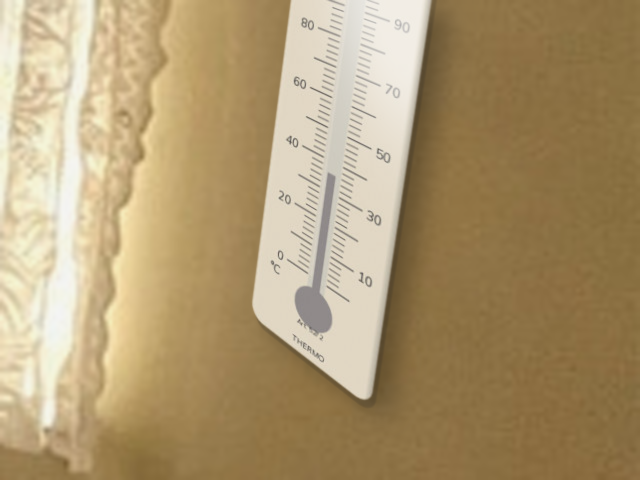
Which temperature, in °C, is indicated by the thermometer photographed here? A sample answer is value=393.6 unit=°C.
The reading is value=36 unit=°C
